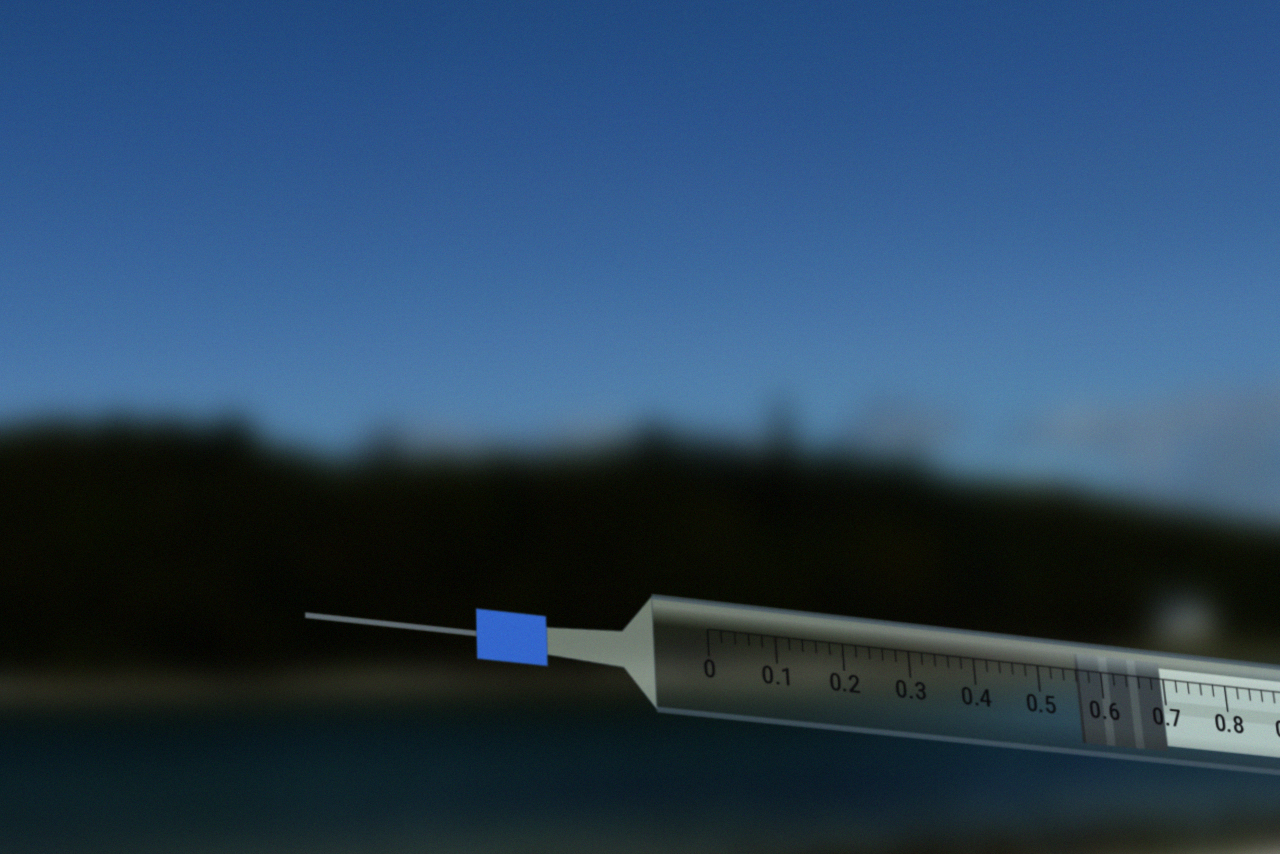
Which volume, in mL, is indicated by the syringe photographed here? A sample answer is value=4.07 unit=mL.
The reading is value=0.56 unit=mL
